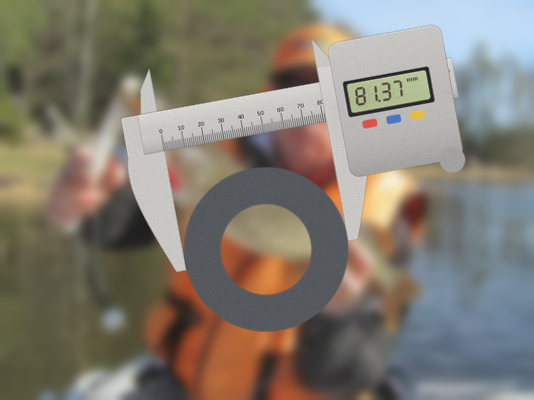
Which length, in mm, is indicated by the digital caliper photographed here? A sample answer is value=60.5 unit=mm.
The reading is value=81.37 unit=mm
